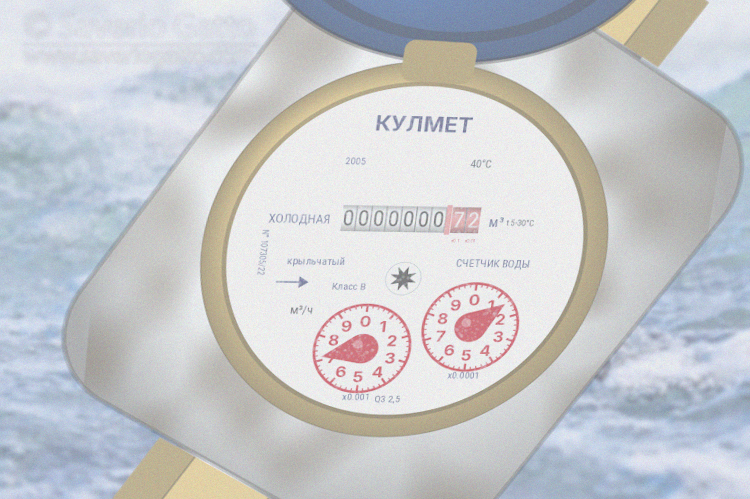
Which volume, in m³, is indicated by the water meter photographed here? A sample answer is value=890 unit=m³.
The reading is value=0.7271 unit=m³
